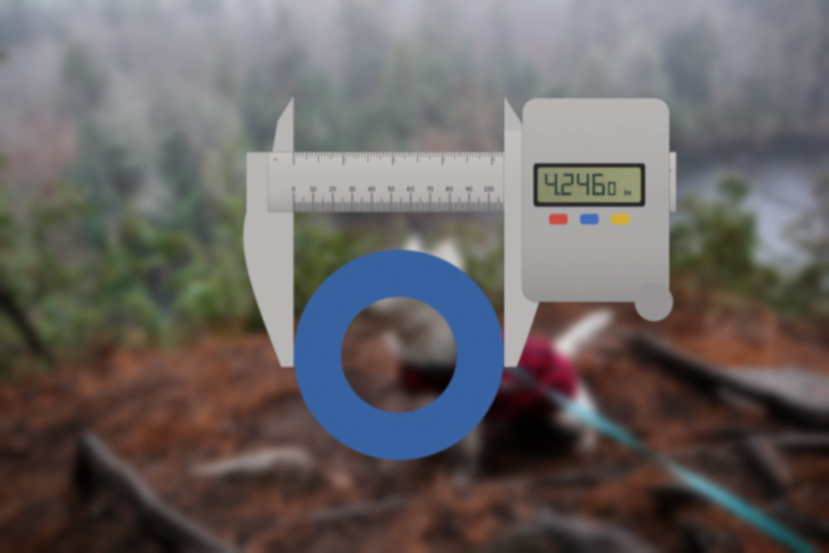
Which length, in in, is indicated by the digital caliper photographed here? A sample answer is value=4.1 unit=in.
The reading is value=4.2460 unit=in
